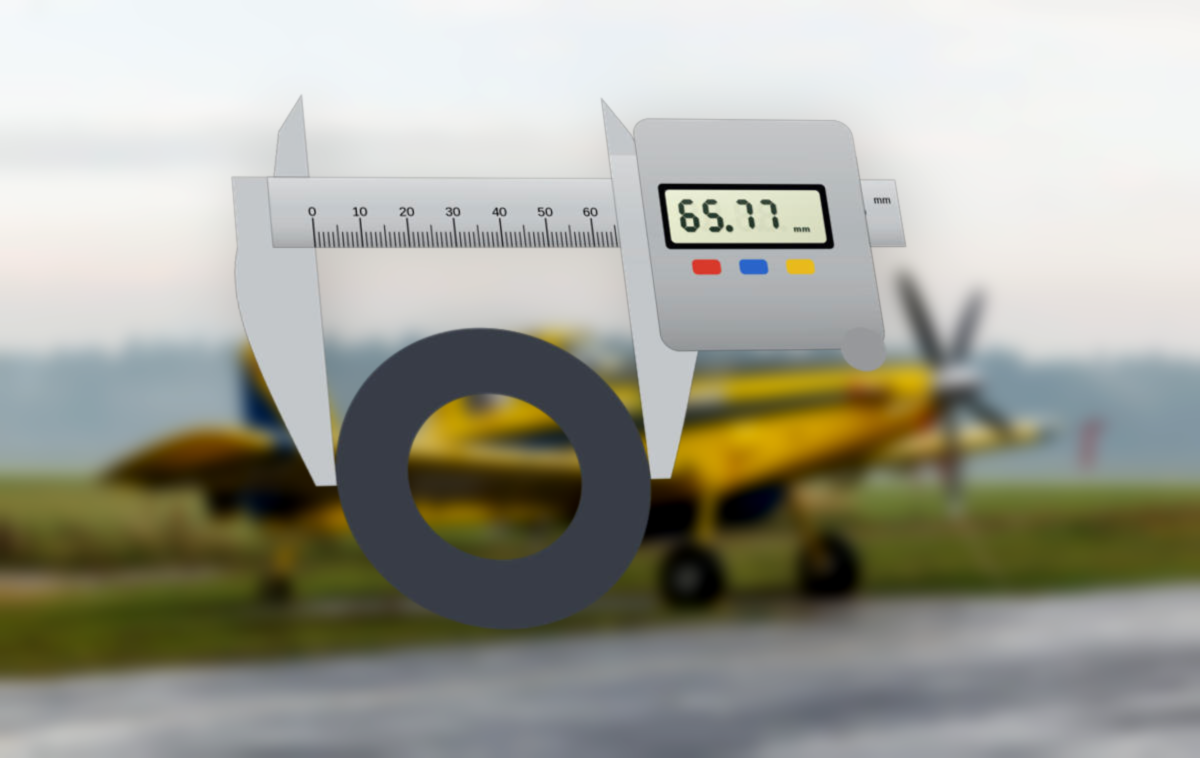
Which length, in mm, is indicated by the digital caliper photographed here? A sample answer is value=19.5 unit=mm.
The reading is value=65.77 unit=mm
